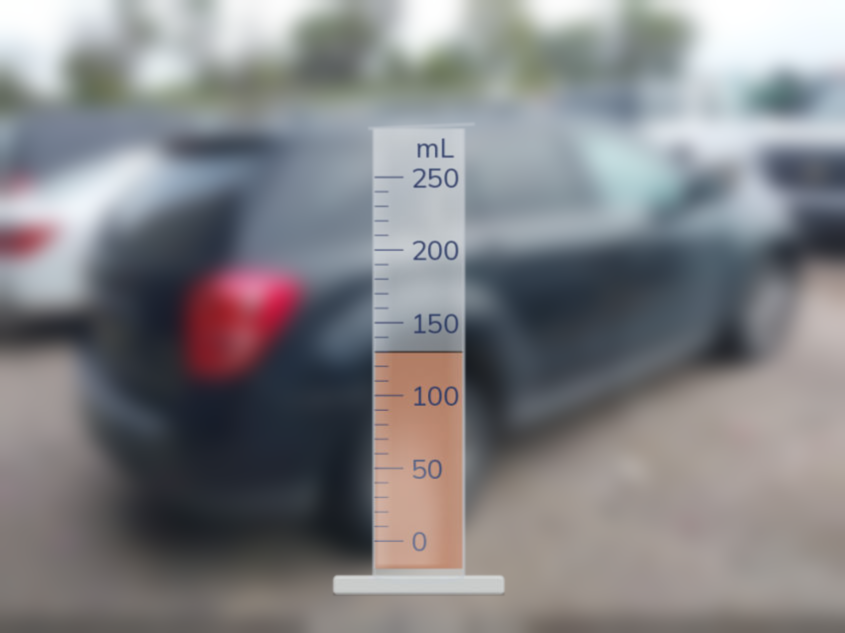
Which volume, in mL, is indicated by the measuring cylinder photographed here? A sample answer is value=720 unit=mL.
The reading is value=130 unit=mL
